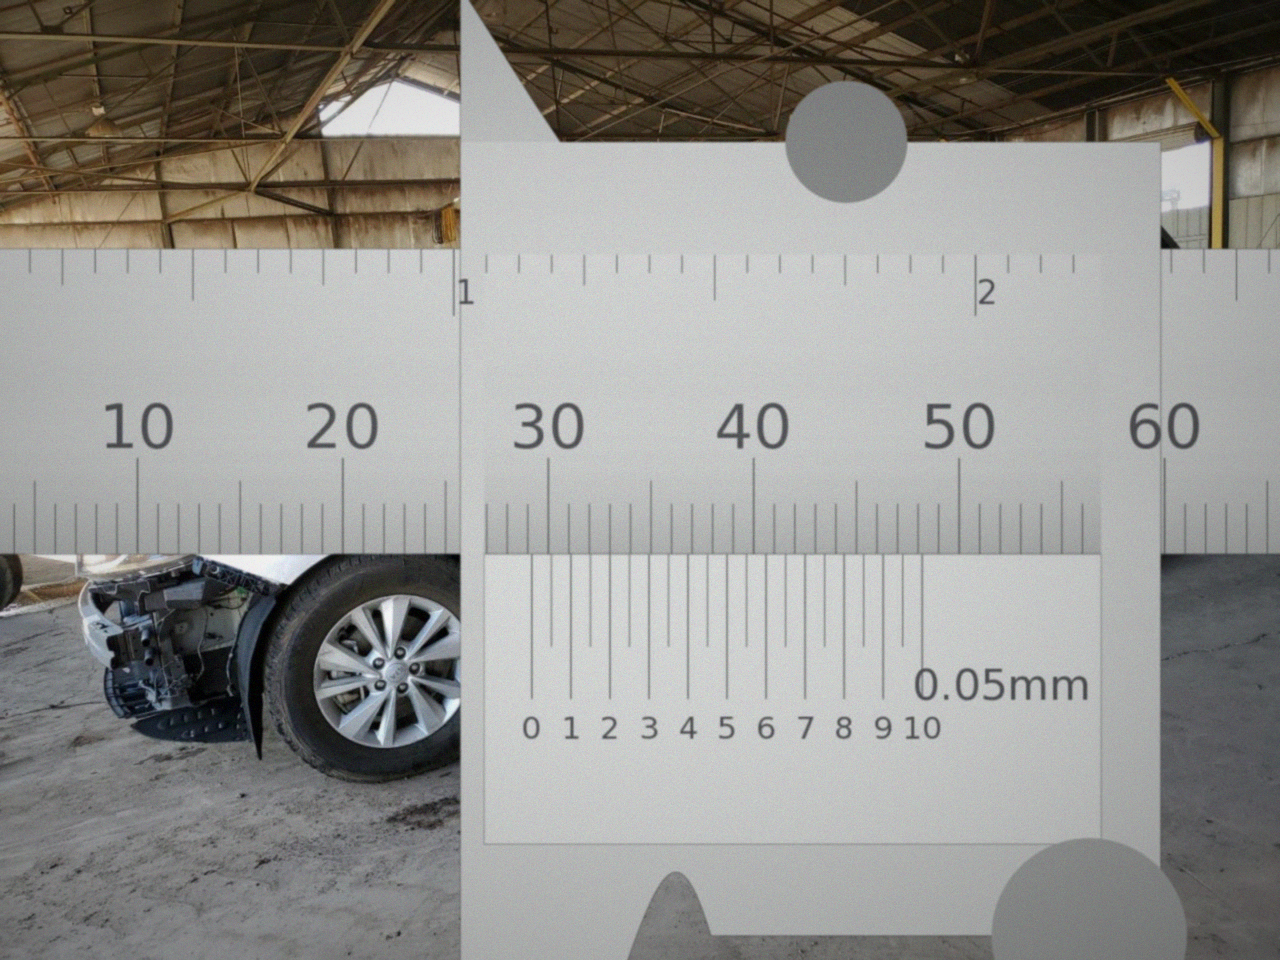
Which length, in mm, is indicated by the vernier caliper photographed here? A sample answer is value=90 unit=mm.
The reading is value=29.2 unit=mm
